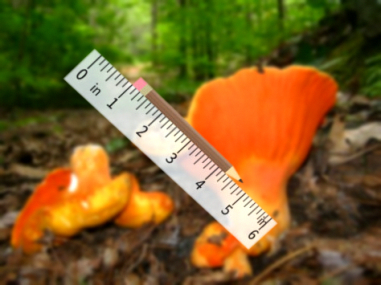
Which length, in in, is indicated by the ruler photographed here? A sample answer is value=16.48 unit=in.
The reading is value=3.75 unit=in
